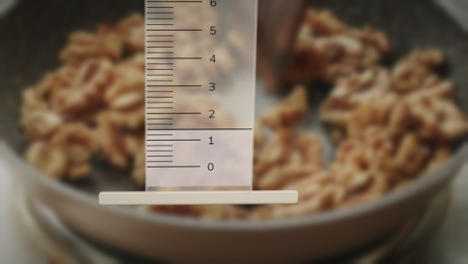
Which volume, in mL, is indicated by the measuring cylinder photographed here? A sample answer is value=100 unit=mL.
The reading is value=1.4 unit=mL
